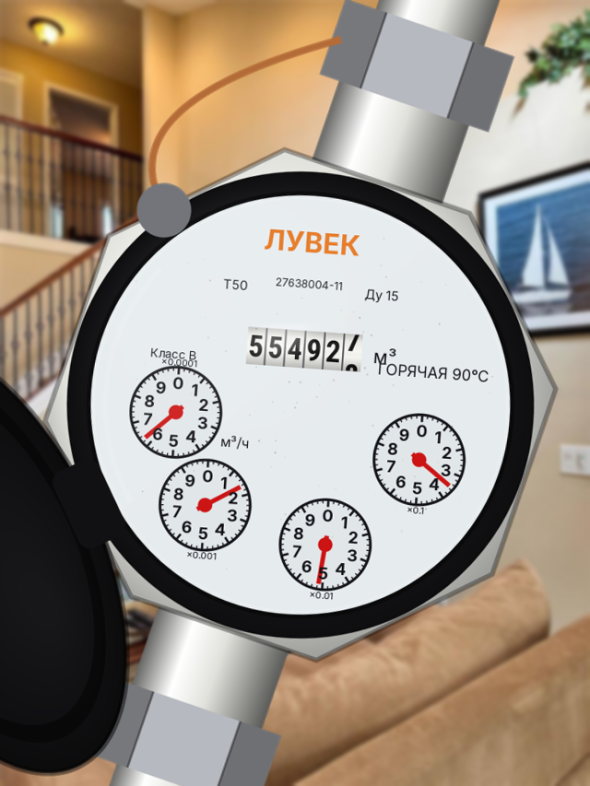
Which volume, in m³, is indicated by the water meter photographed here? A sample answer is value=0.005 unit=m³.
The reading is value=554927.3516 unit=m³
